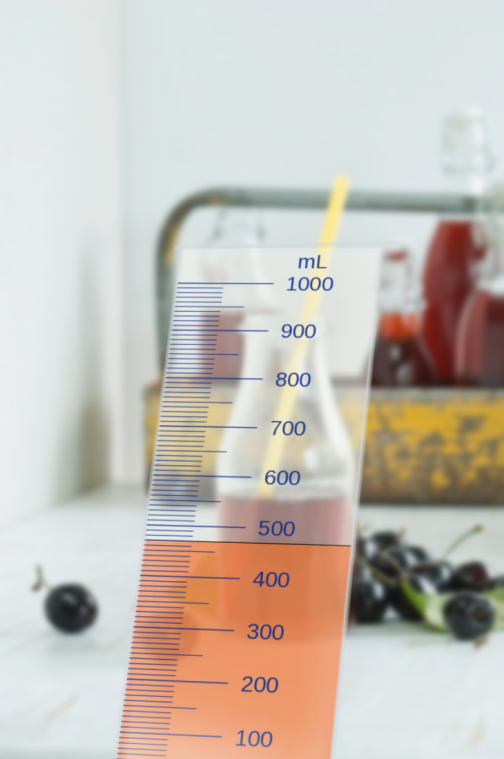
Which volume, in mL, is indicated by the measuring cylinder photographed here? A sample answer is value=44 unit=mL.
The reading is value=470 unit=mL
